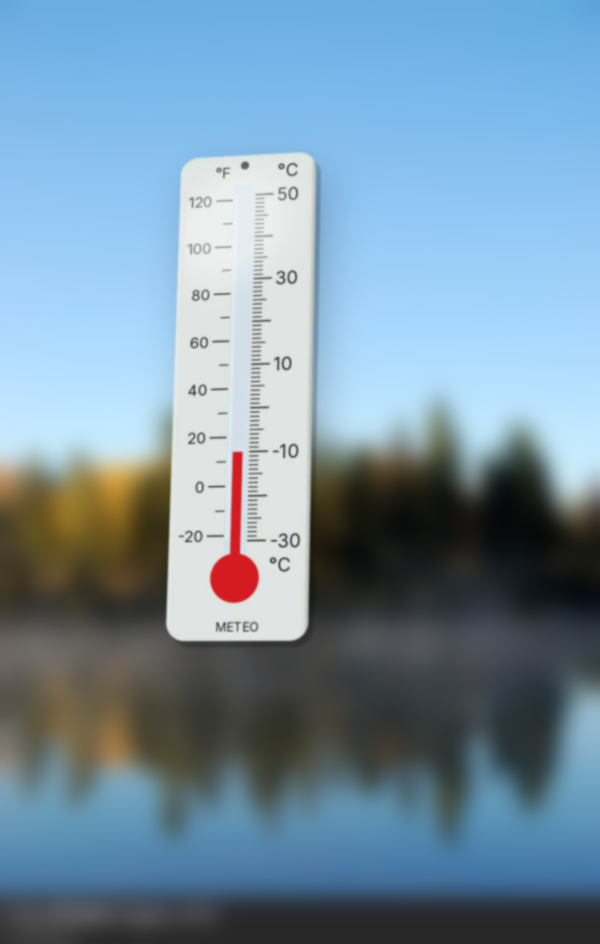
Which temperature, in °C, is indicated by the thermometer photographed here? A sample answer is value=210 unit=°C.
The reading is value=-10 unit=°C
